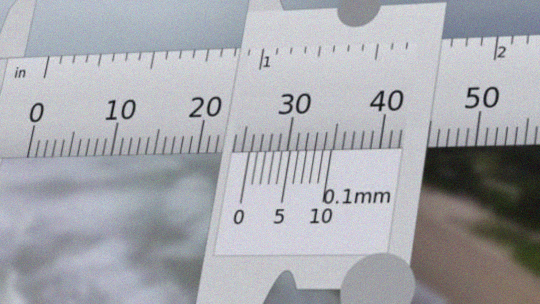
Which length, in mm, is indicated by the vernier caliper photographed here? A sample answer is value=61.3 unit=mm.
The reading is value=25.8 unit=mm
